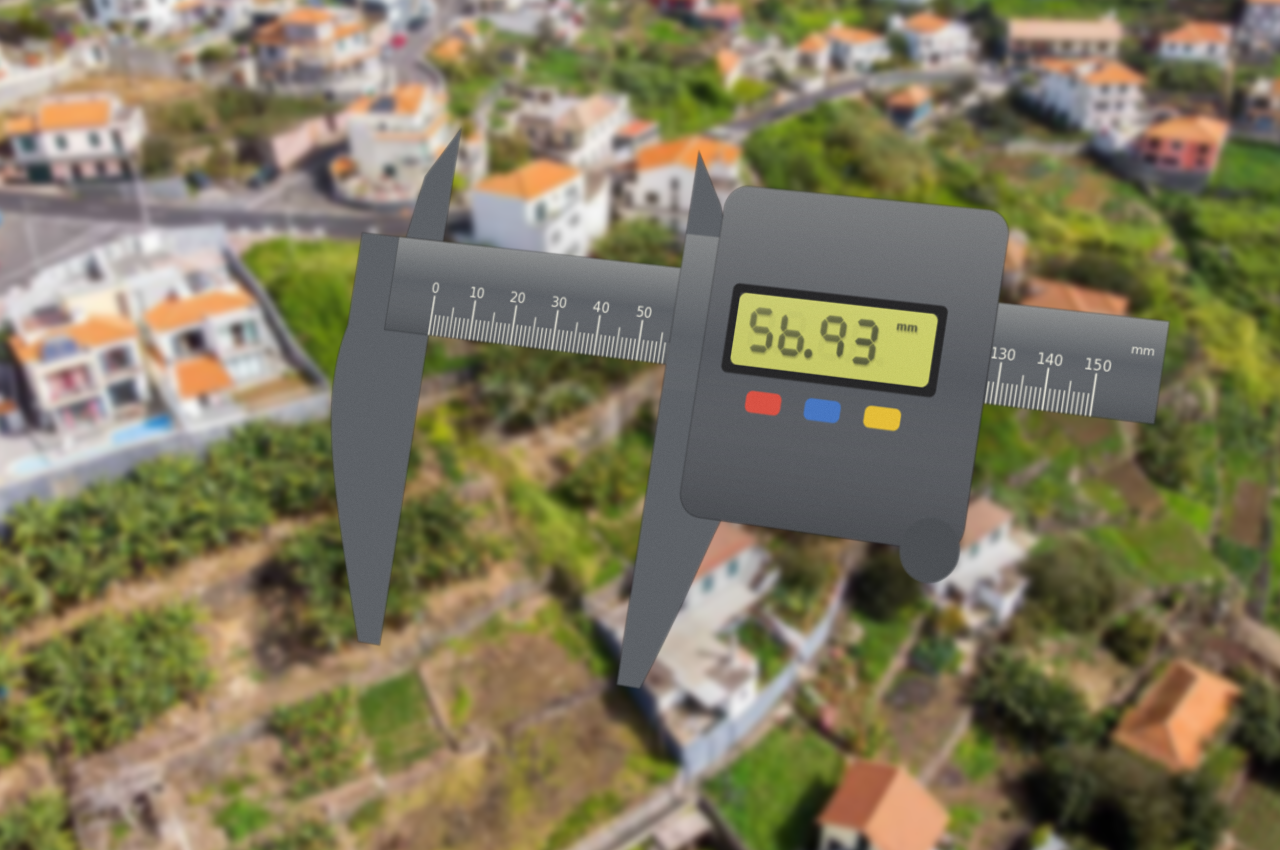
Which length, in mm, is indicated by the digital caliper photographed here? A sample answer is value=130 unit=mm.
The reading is value=56.93 unit=mm
